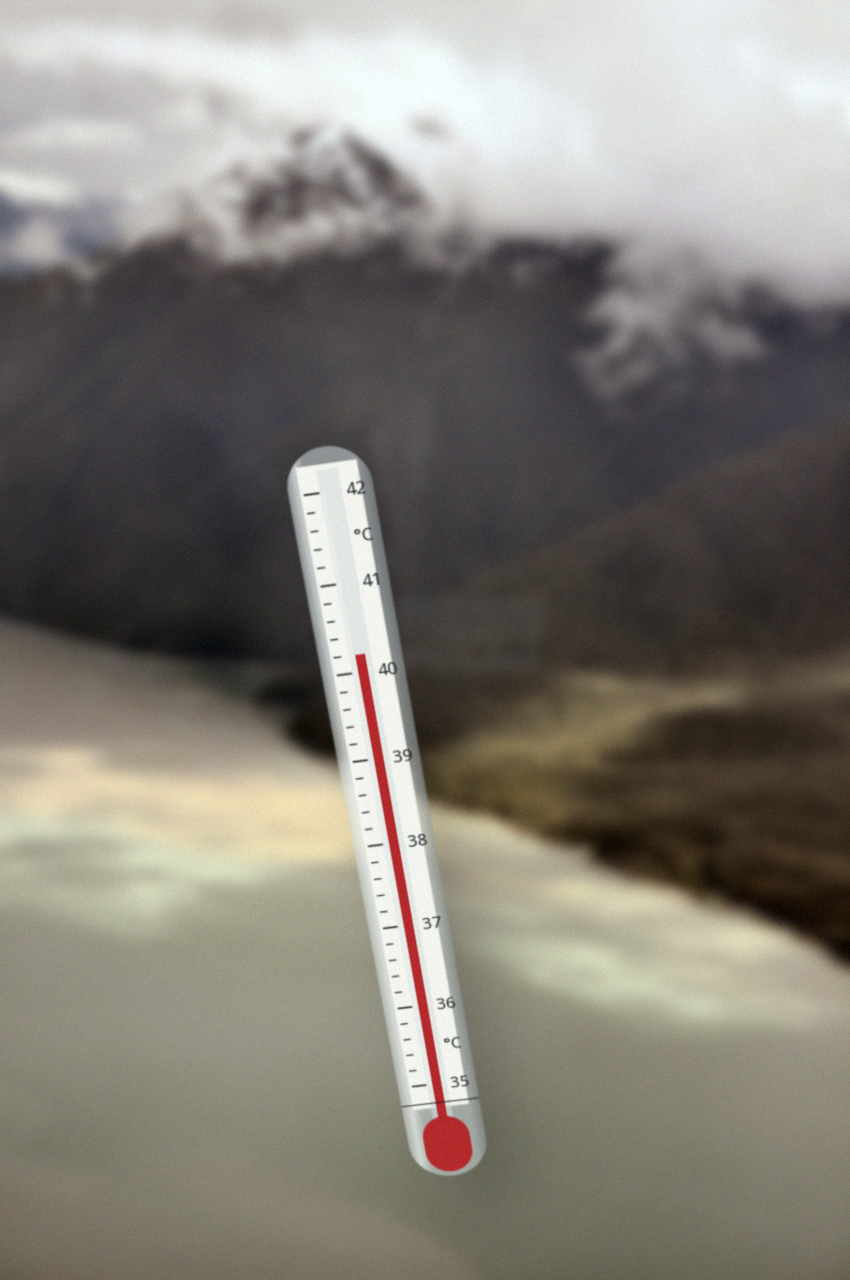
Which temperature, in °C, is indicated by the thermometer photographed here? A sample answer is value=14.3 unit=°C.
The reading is value=40.2 unit=°C
